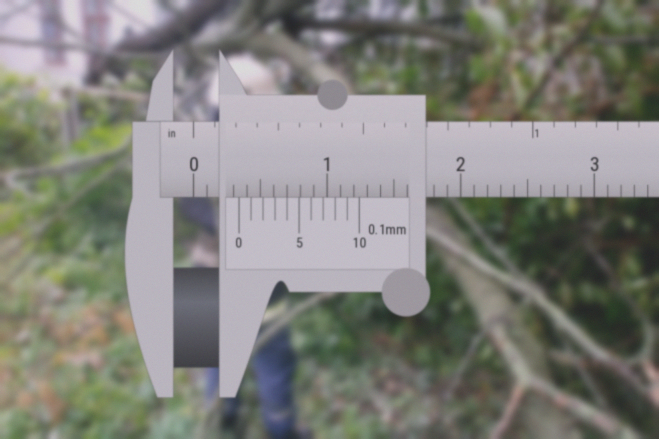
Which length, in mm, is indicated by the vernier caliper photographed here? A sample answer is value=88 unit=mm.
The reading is value=3.4 unit=mm
